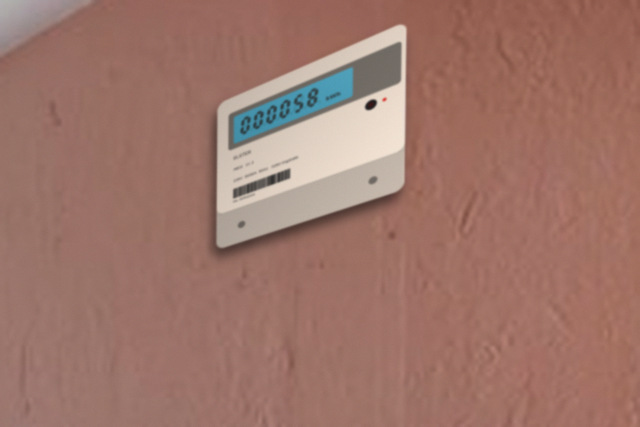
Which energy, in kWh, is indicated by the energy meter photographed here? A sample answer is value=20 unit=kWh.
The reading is value=58 unit=kWh
